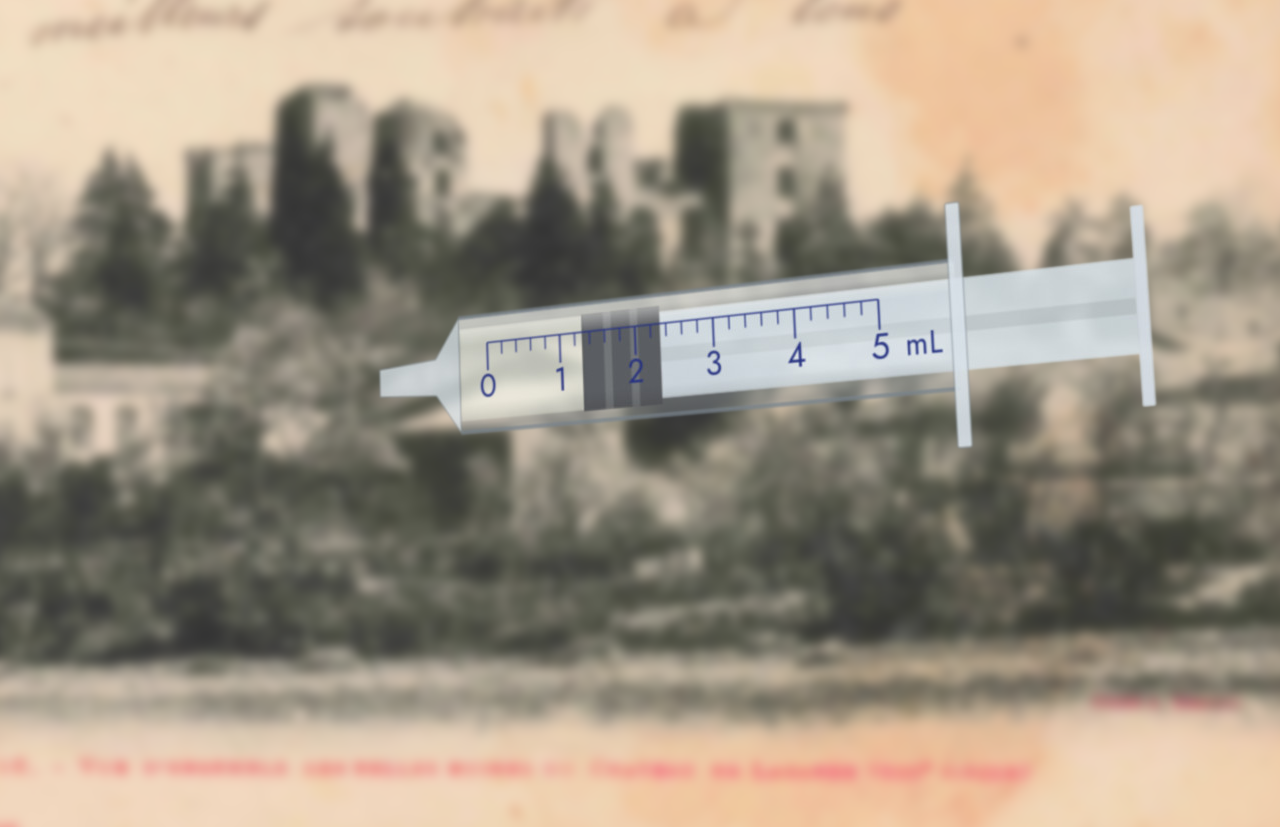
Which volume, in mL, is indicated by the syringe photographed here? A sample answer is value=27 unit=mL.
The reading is value=1.3 unit=mL
